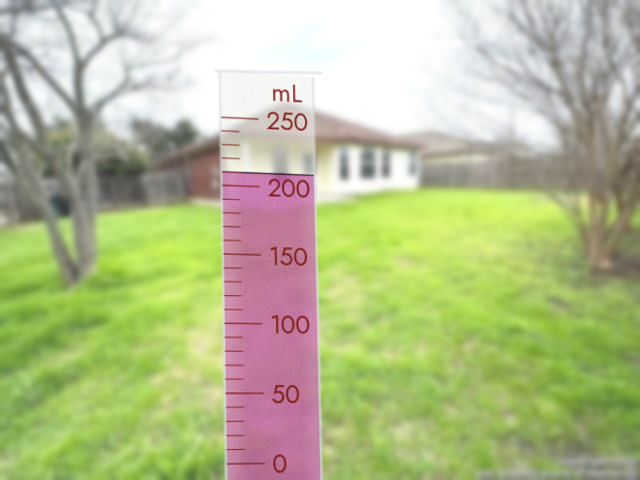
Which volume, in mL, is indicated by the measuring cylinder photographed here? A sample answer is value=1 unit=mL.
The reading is value=210 unit=mL
